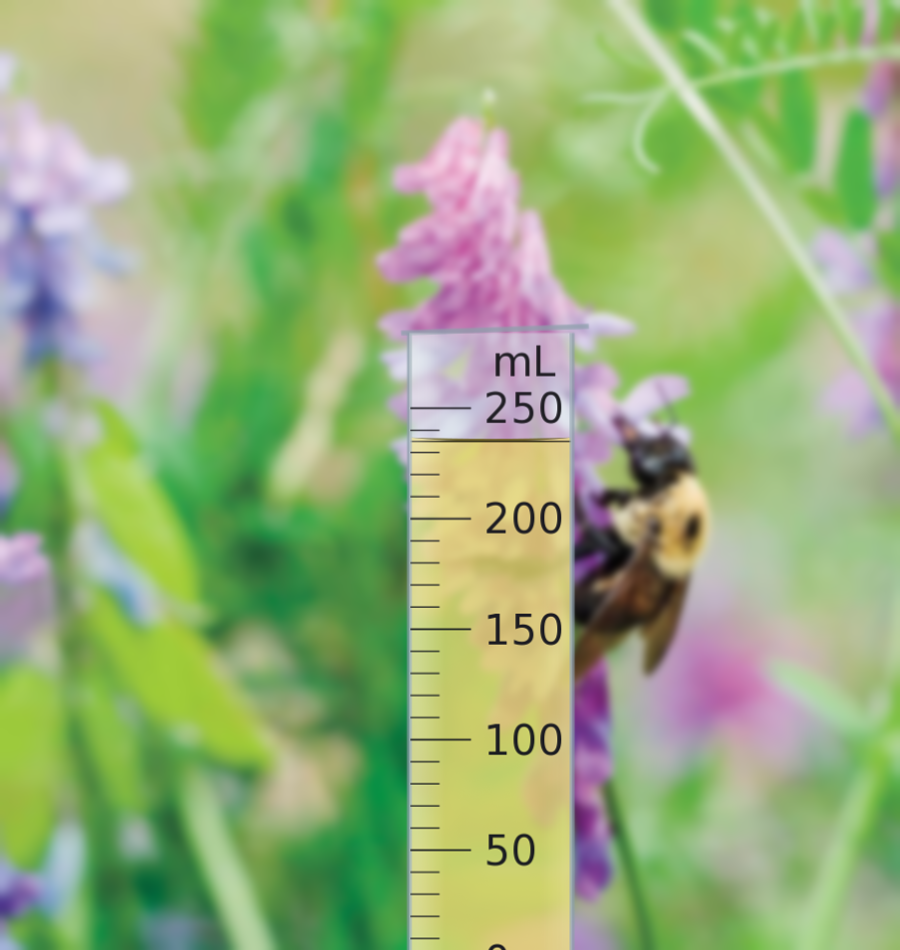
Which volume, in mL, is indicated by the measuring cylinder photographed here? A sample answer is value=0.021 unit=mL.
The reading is value=235 unit=mL
